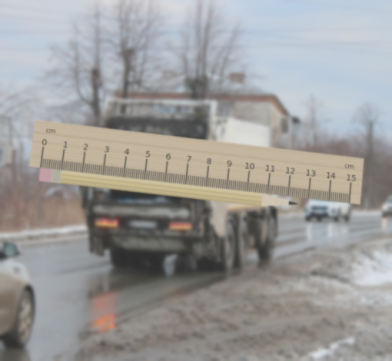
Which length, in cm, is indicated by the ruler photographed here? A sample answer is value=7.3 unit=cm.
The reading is value=12.5 unit=cm
